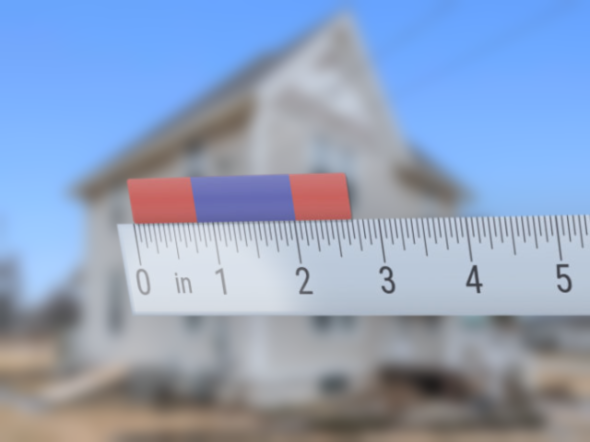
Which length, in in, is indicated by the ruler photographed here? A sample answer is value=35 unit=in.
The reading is value=2.6875 unit=in
